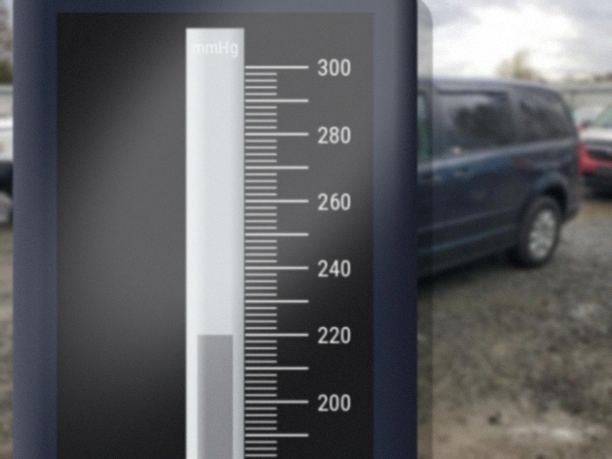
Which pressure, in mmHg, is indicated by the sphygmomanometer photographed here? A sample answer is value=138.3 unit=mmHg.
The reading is value=220 unit=mmHg
